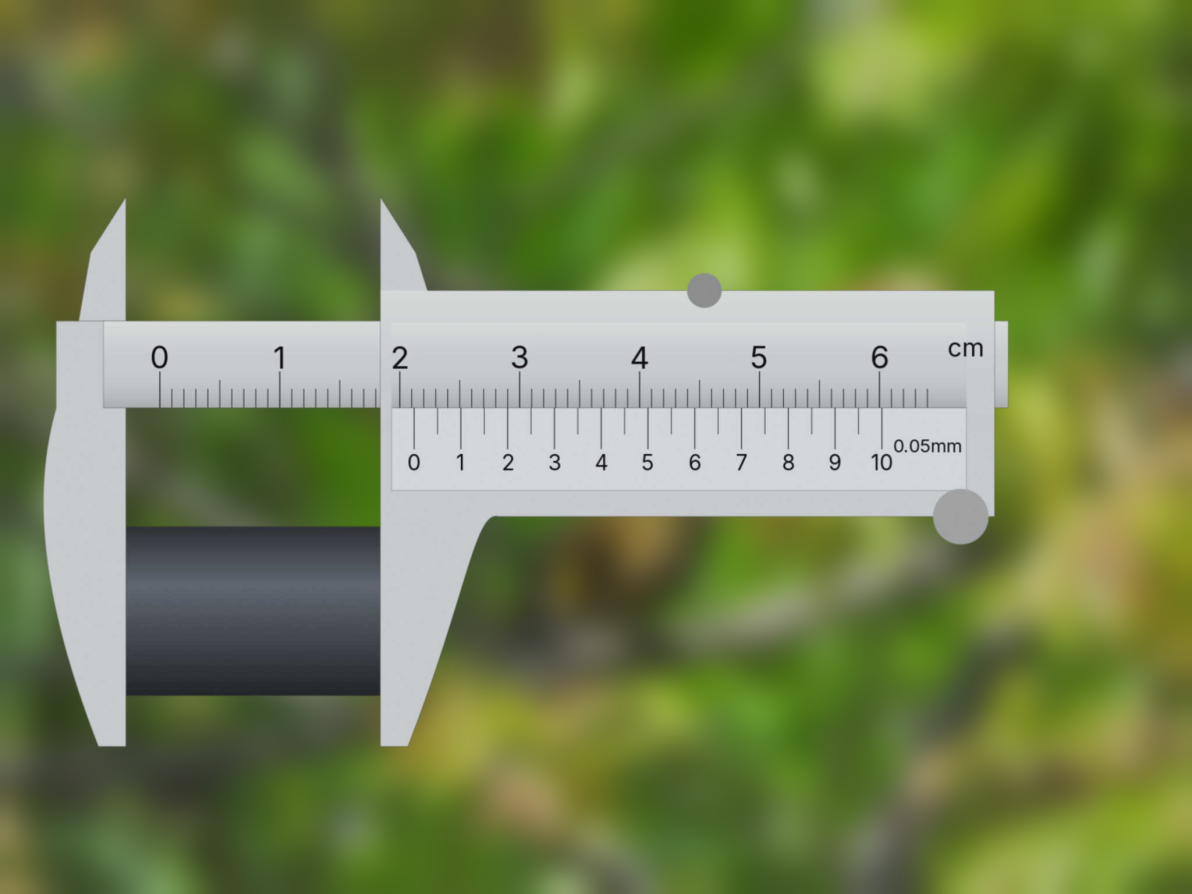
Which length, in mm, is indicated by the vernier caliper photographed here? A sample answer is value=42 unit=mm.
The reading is value=21.2 unit=mm
